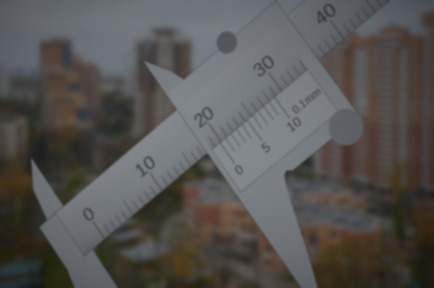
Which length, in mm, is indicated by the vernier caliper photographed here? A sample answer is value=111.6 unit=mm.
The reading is value=19.8 unit=mm
